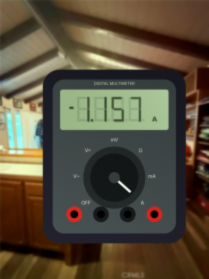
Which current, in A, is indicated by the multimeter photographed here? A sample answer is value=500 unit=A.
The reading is value=-1.157 unit=A
